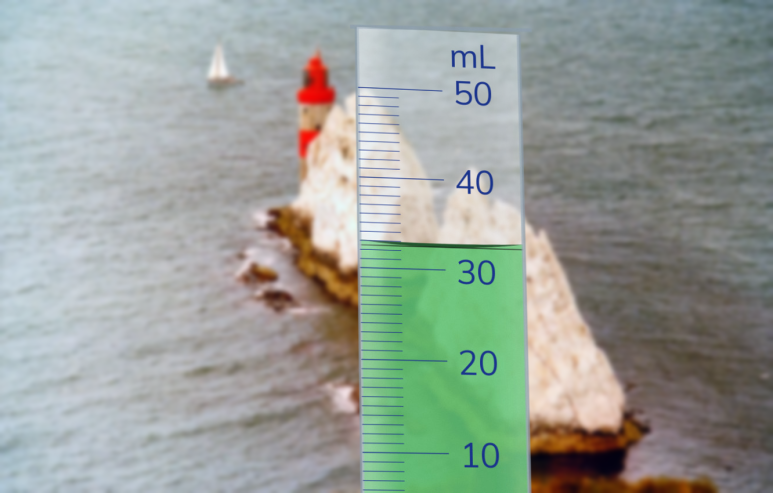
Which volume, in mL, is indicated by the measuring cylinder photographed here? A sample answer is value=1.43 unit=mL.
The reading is value=32.5 unit=mL
